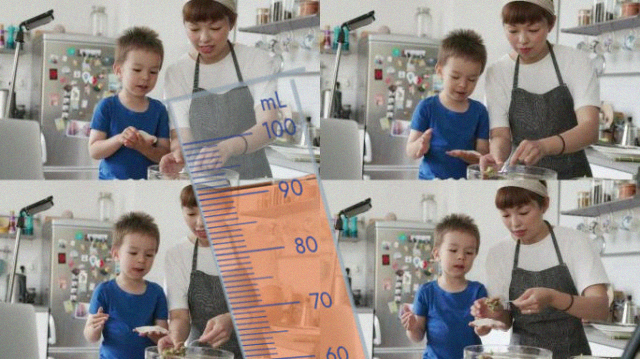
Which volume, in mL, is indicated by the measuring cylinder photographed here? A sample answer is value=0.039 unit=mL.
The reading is value=91 unit=mL
